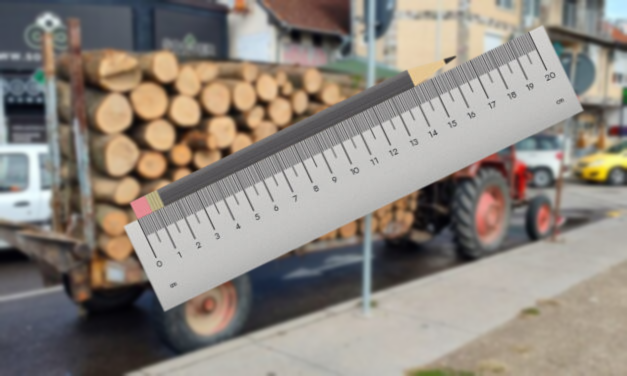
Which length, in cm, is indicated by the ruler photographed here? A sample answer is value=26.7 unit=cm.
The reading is value=16.5 unit=cm
